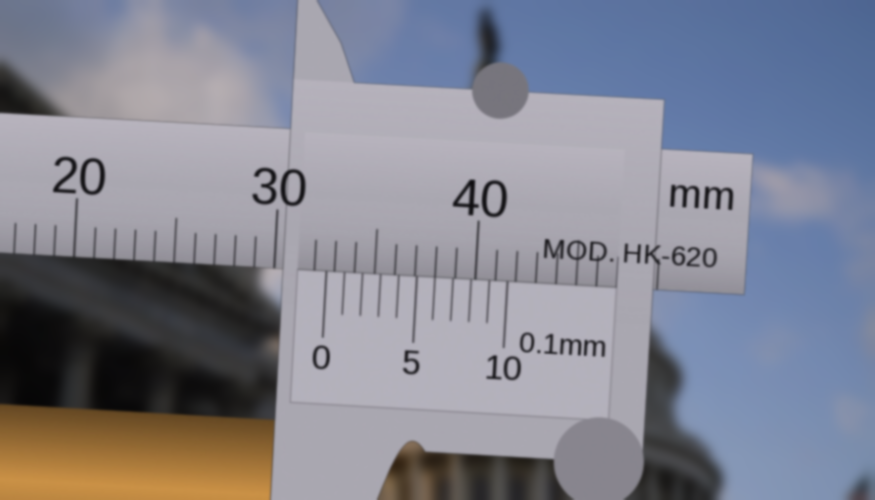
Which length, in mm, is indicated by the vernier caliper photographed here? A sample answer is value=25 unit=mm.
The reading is value=32.6 unit=mm
